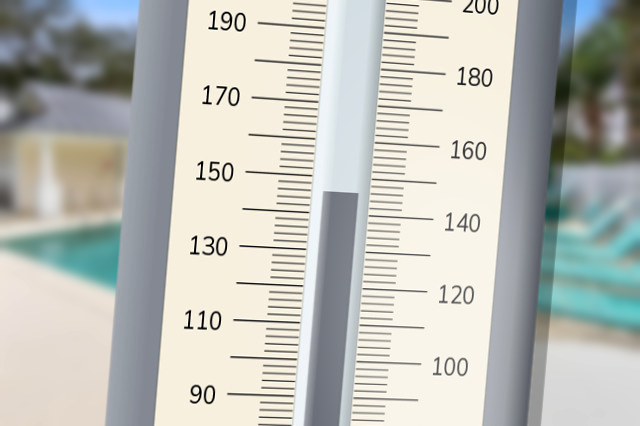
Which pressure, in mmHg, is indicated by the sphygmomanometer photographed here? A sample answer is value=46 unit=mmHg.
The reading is value=146 unit=mmHg
